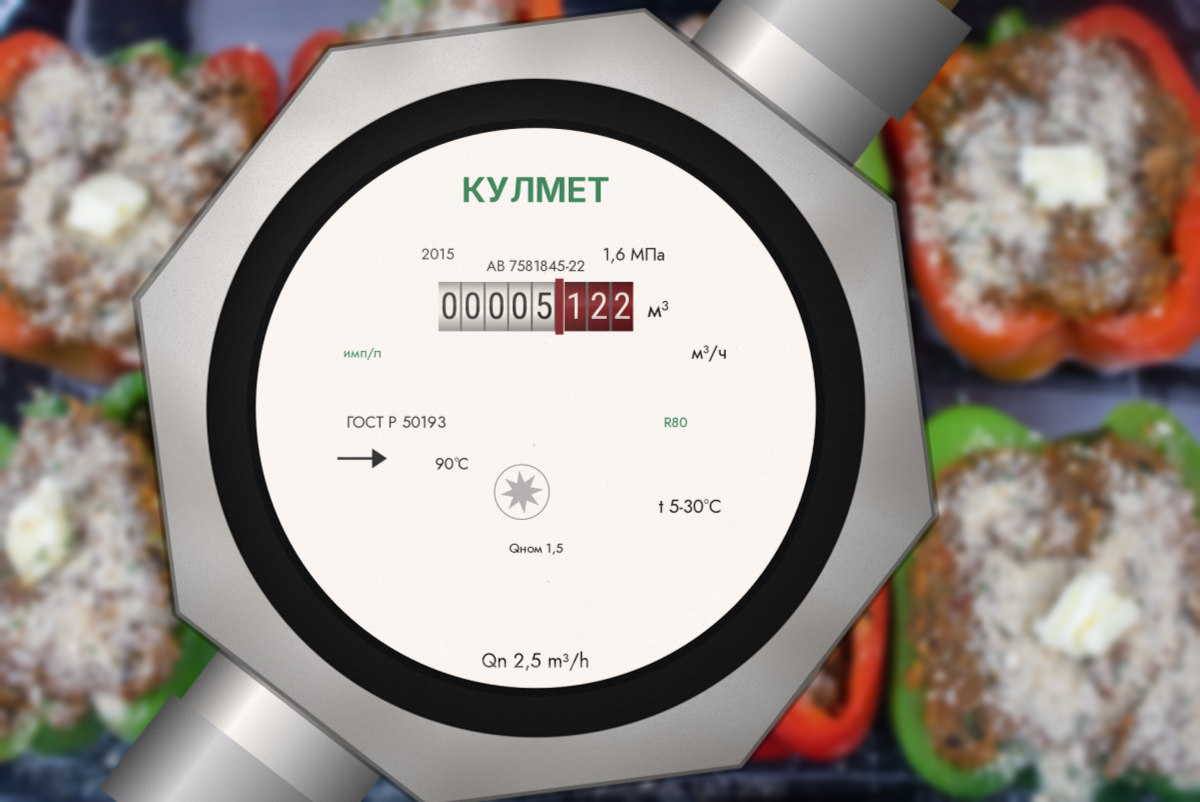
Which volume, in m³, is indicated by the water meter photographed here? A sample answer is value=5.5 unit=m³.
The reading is value=5.122 unit=m³
